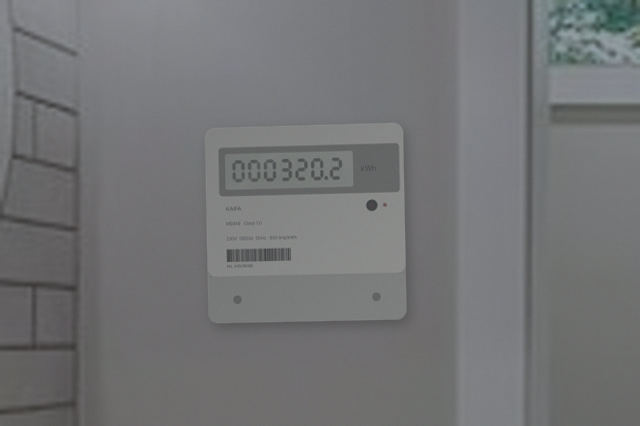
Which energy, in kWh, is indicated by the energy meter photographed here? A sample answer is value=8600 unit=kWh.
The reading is value=320.2 unit=kWh
